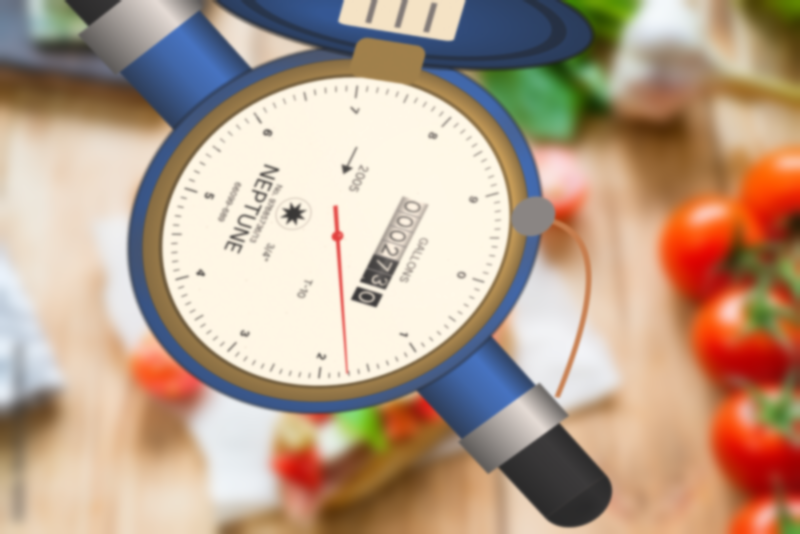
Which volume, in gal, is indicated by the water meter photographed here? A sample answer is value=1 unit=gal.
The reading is value=2731.7 unit=gal
